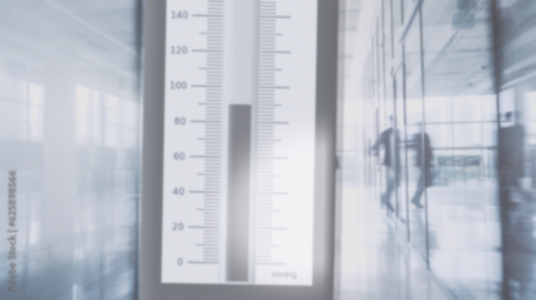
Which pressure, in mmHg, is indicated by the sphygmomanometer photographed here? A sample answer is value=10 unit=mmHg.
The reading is value=90 unit=mmHg
